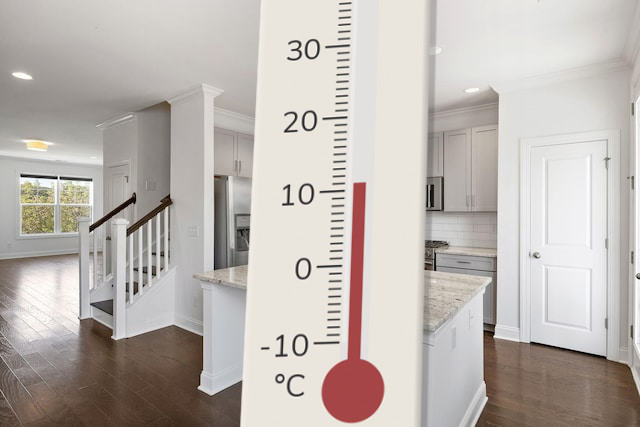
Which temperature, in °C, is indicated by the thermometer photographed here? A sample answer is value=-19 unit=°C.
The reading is value=11 unit=°C
